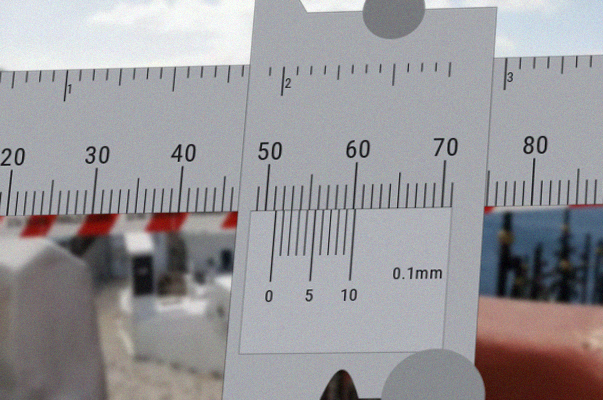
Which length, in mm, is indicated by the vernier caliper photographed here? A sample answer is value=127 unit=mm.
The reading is value=51.2 unit=mm
